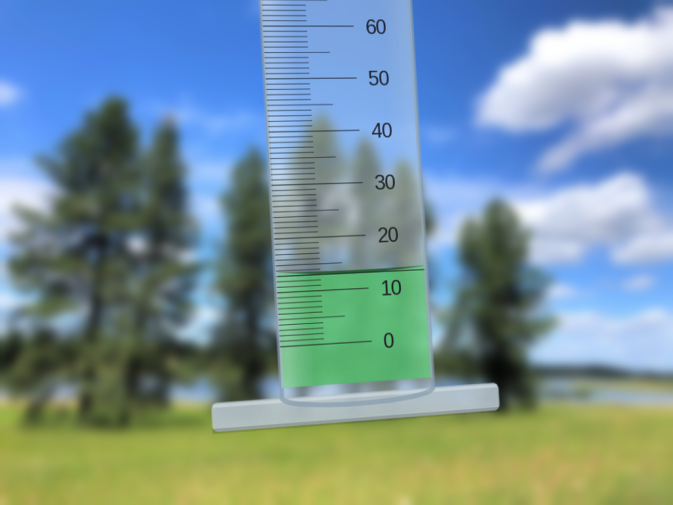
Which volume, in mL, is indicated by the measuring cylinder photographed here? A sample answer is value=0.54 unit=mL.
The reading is value=13 unit=mL
